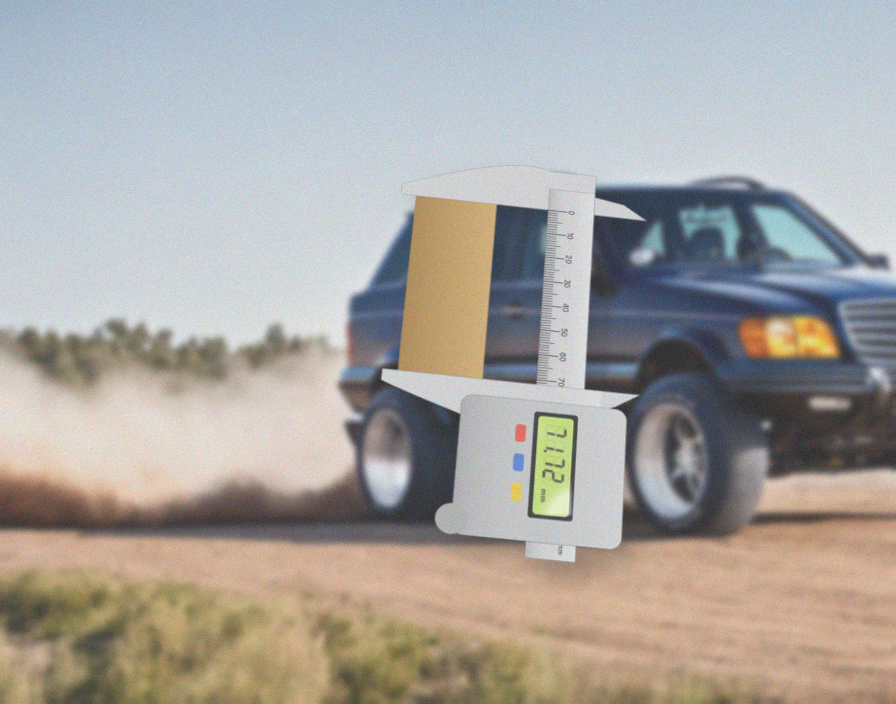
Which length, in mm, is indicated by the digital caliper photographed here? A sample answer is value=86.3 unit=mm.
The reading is value=71.72 unit=mm
